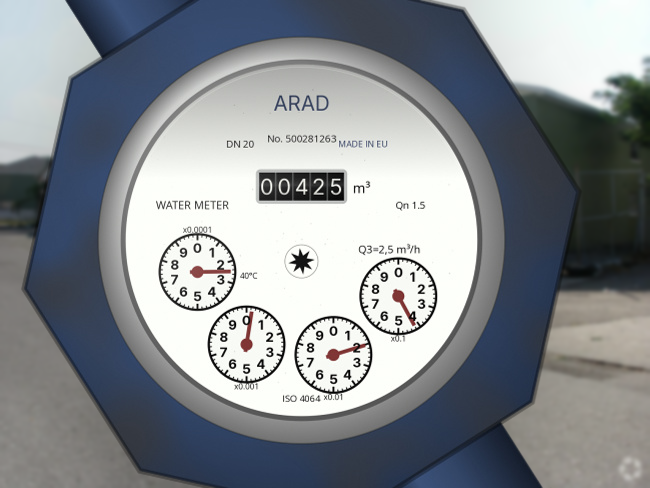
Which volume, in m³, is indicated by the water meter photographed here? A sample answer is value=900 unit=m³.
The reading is value=425.4202 unit=m³
